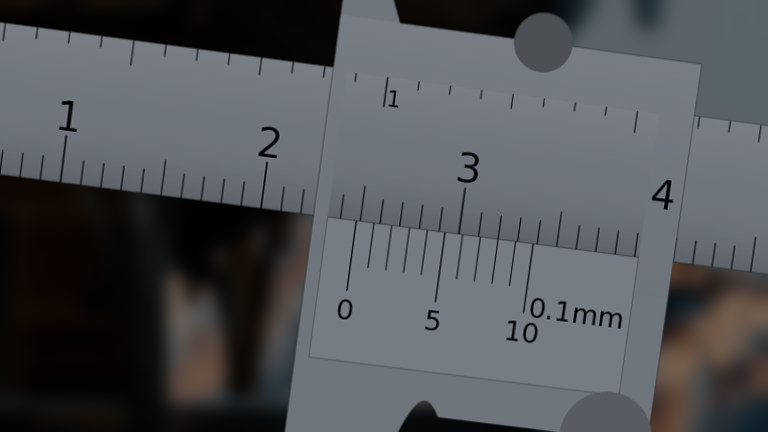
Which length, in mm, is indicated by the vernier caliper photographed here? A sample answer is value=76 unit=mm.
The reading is value=24.8 unit=mm
